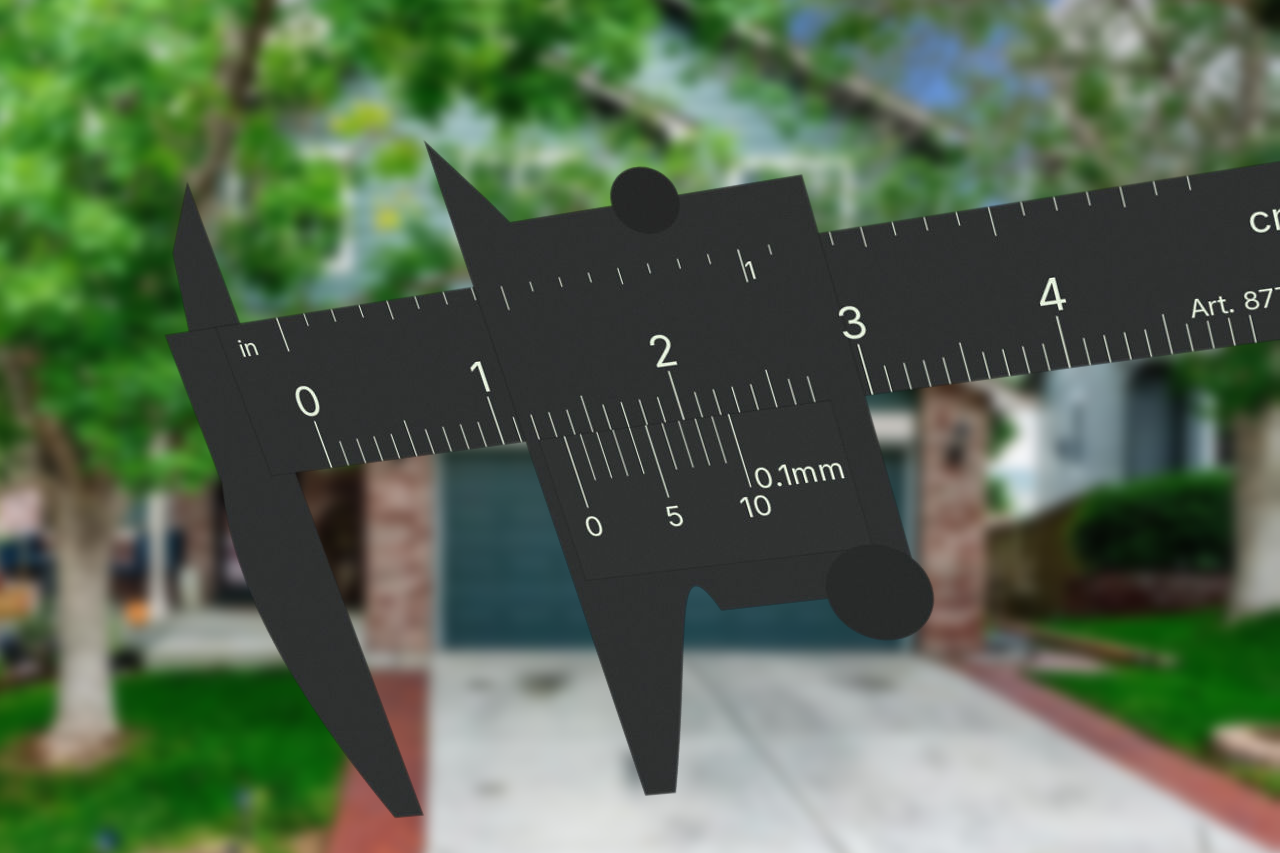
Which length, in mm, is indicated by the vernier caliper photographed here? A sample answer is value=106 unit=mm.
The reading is value=13.4 unit=mm
